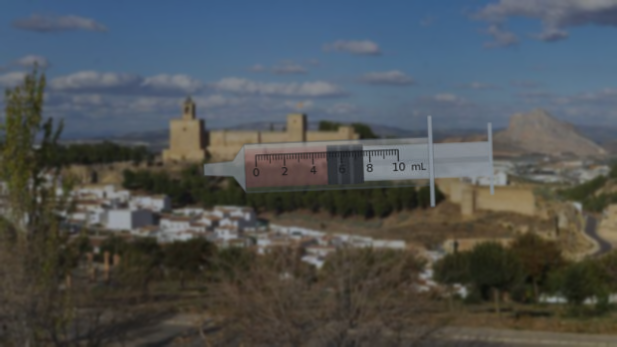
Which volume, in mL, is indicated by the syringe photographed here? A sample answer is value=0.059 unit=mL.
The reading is value=5 unit=mL
